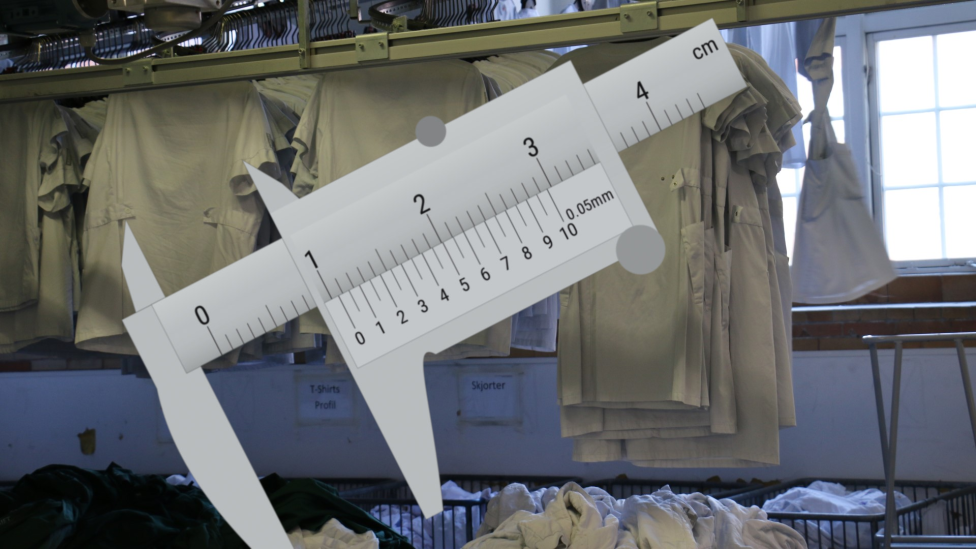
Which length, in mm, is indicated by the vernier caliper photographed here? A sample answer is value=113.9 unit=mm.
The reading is value=10.6 unit=mm
